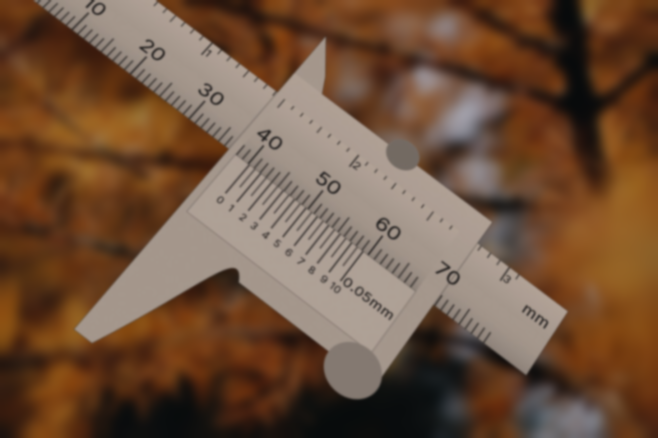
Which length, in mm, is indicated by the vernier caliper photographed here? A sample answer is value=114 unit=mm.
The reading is value=40.2 unit=mm
